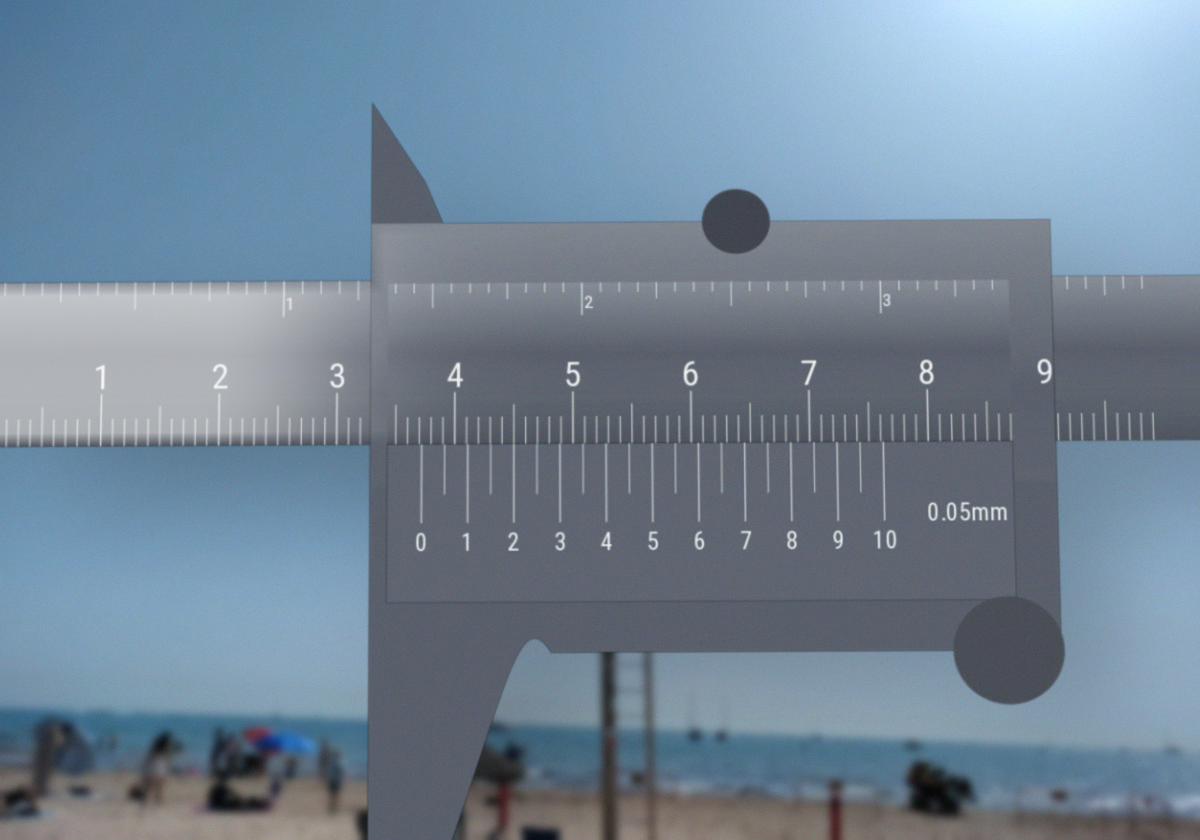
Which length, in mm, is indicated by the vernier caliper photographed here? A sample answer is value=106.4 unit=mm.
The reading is value=37.2 unit=mm
